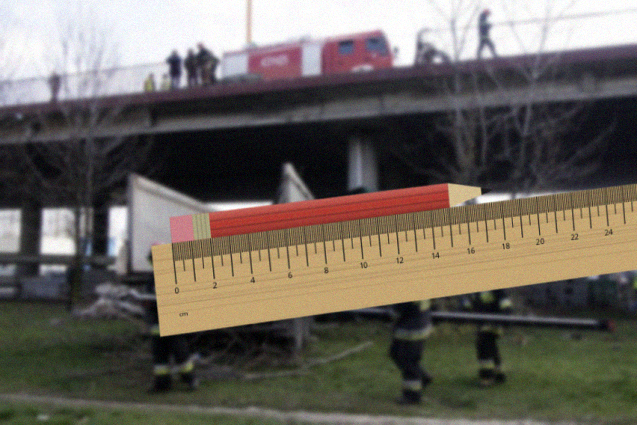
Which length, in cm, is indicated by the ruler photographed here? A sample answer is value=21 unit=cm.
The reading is value=17.5 unit=cm
